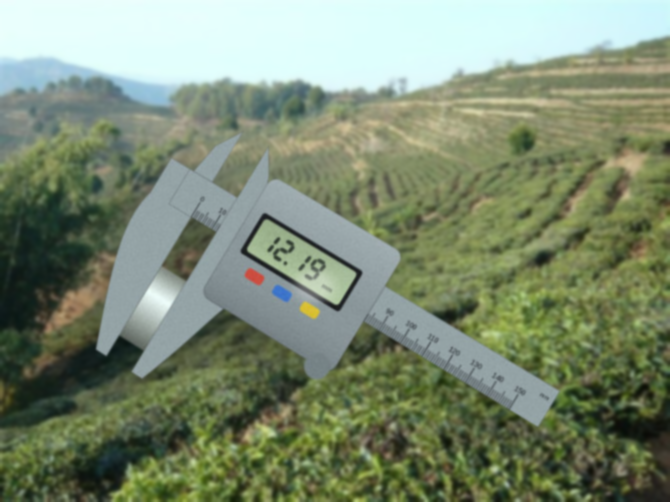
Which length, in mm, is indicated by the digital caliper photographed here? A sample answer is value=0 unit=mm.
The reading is value=12.19 unit=mm
